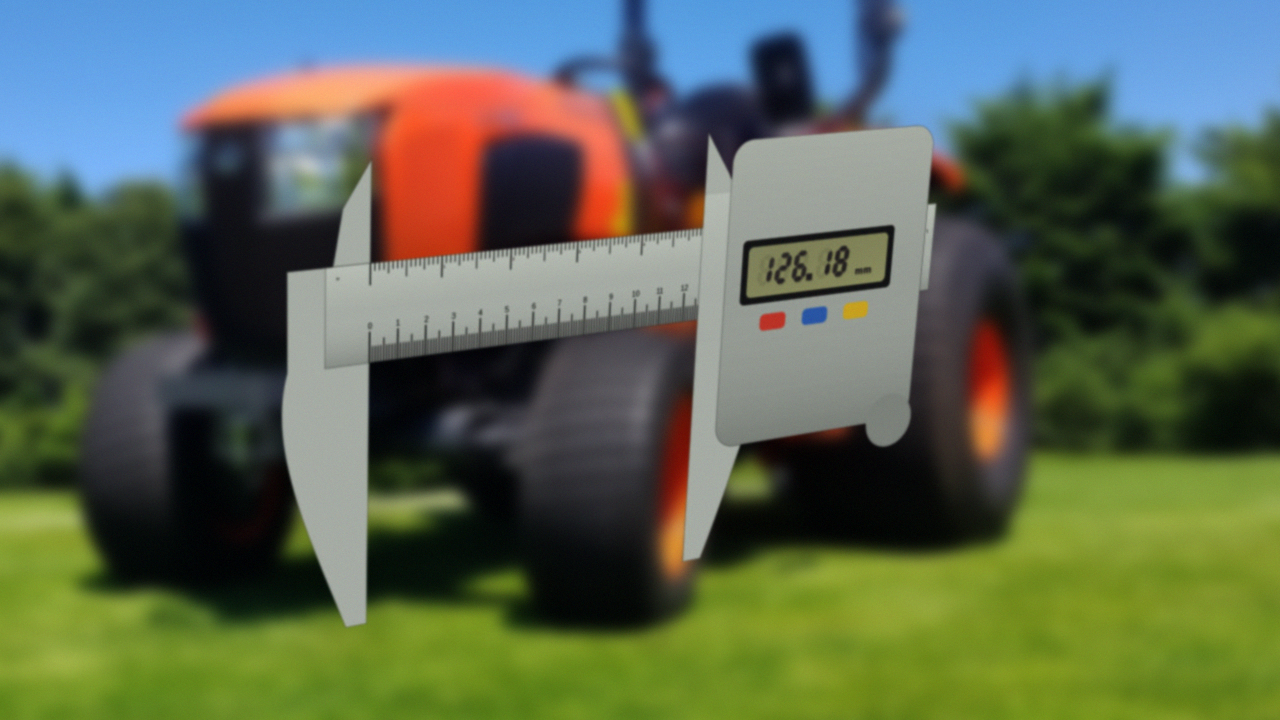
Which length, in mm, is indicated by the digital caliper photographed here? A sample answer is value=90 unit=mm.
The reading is value=126.18 unit=mm
